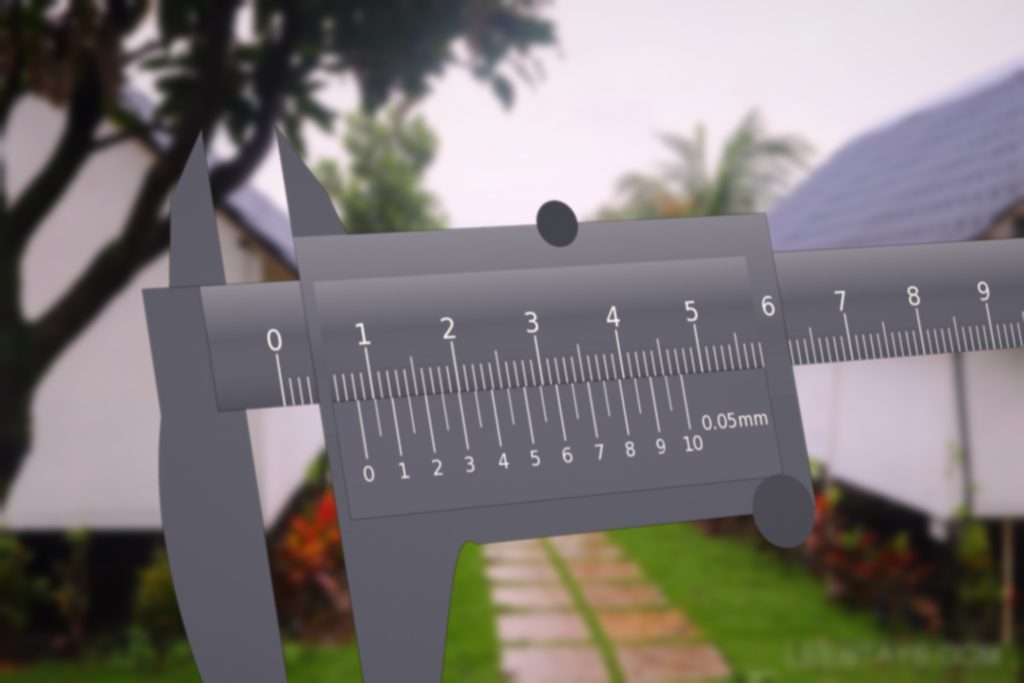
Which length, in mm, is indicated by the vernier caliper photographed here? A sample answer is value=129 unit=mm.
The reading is value=8.2 unit=mm
